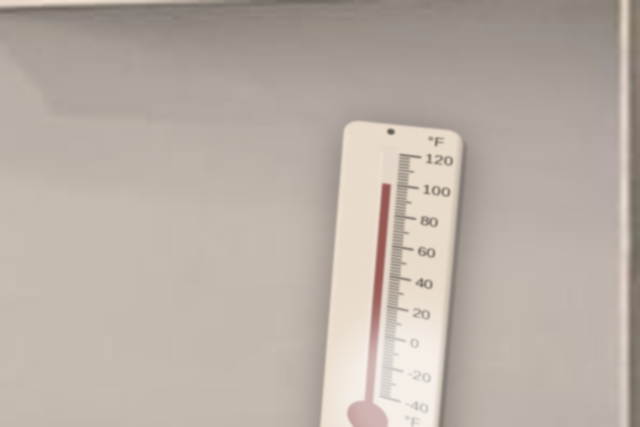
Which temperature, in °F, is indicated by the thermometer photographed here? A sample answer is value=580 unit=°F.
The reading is value=100 unit=°F
